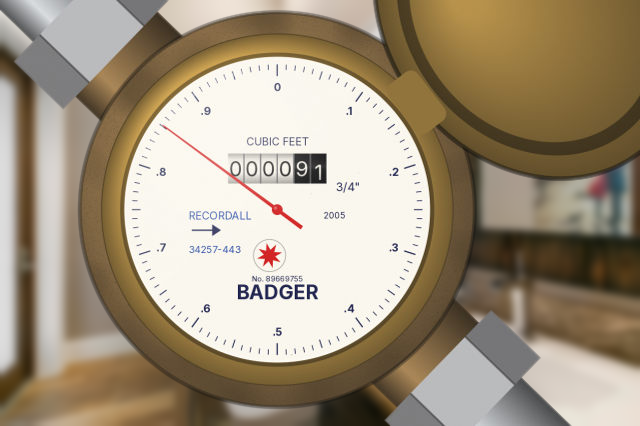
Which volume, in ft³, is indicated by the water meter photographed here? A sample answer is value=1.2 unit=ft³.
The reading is value=90.85 unit=ft³
